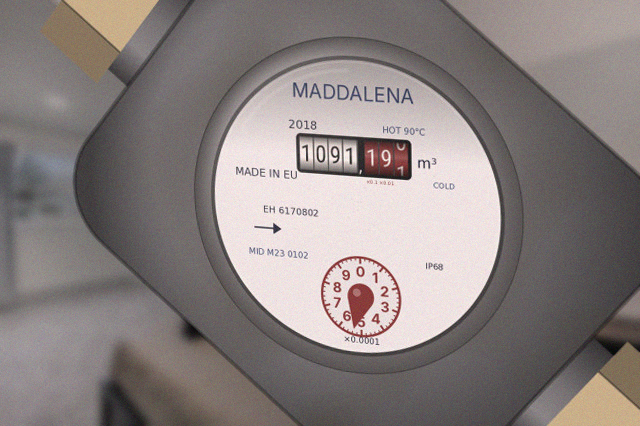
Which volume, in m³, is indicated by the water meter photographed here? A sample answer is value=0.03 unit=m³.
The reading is value=1091.1905 unit=m³
